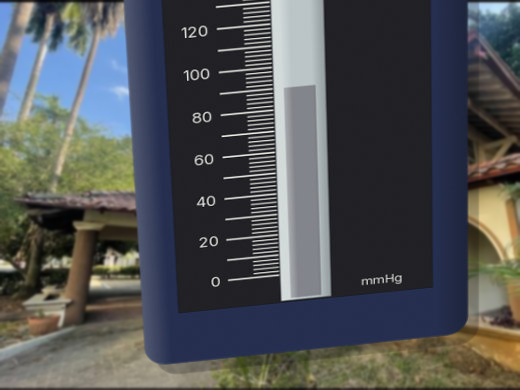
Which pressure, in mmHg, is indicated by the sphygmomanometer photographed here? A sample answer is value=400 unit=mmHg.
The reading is value=90 unit=mmHg
